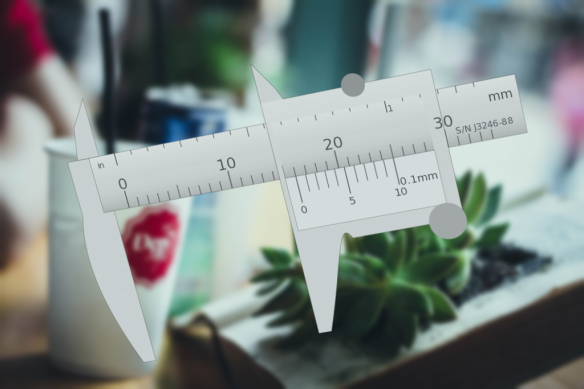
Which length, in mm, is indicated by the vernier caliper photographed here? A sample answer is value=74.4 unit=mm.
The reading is value=16.0 unit=mm
